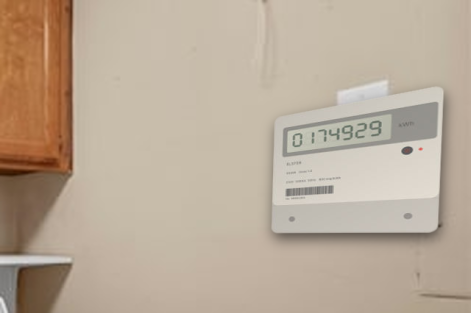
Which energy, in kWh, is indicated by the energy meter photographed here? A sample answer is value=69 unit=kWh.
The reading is value=174929 unit=kWh
